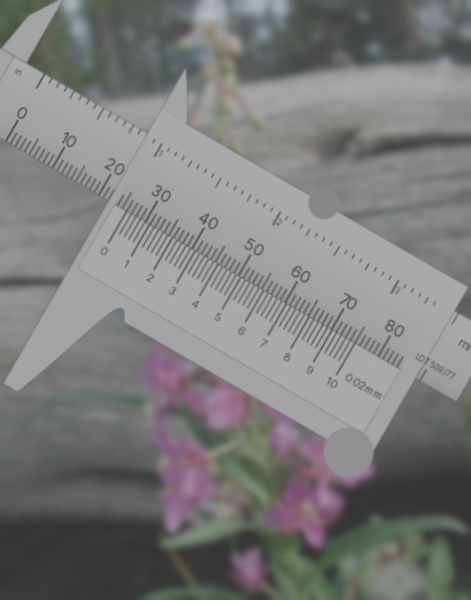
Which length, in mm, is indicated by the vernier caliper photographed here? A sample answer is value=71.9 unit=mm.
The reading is value=26.0 unit=mm
